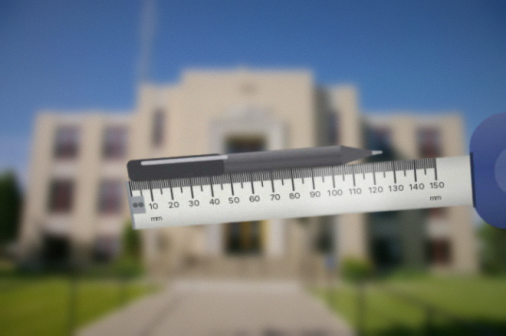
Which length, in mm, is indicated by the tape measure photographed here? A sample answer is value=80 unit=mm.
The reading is value=125 unit=mm
